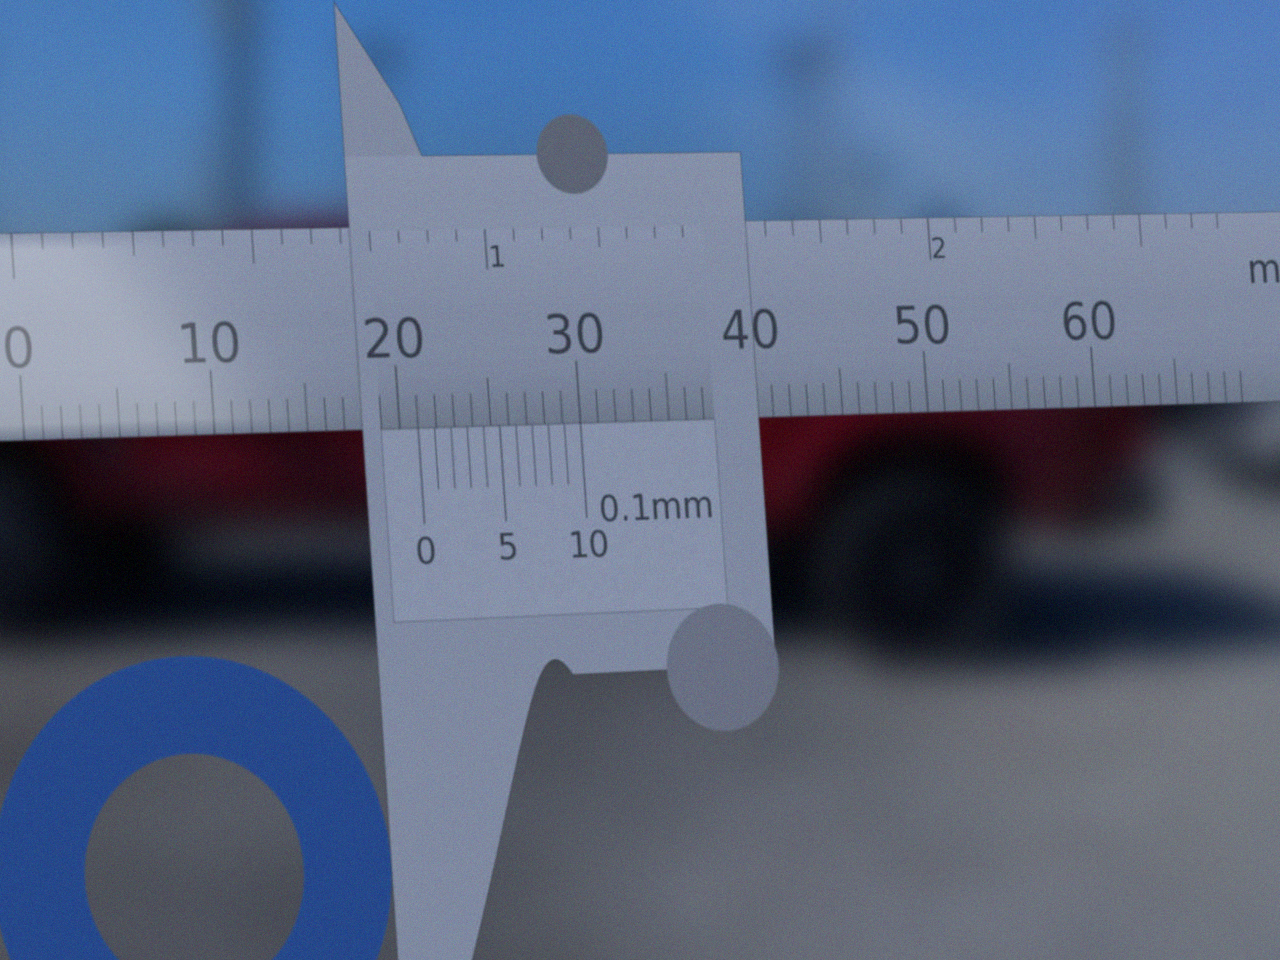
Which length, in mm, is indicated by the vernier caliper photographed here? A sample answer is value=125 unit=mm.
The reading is value=21.0 unit=mm
